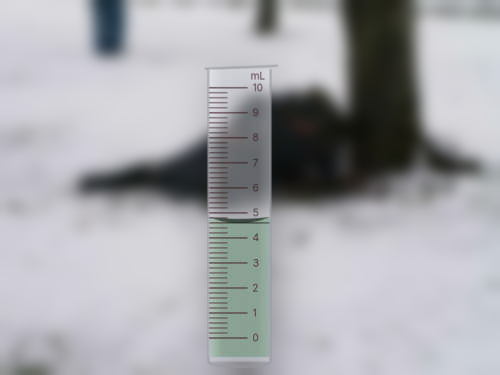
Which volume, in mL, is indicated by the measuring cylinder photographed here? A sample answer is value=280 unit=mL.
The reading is value=4.6 unit=mL
